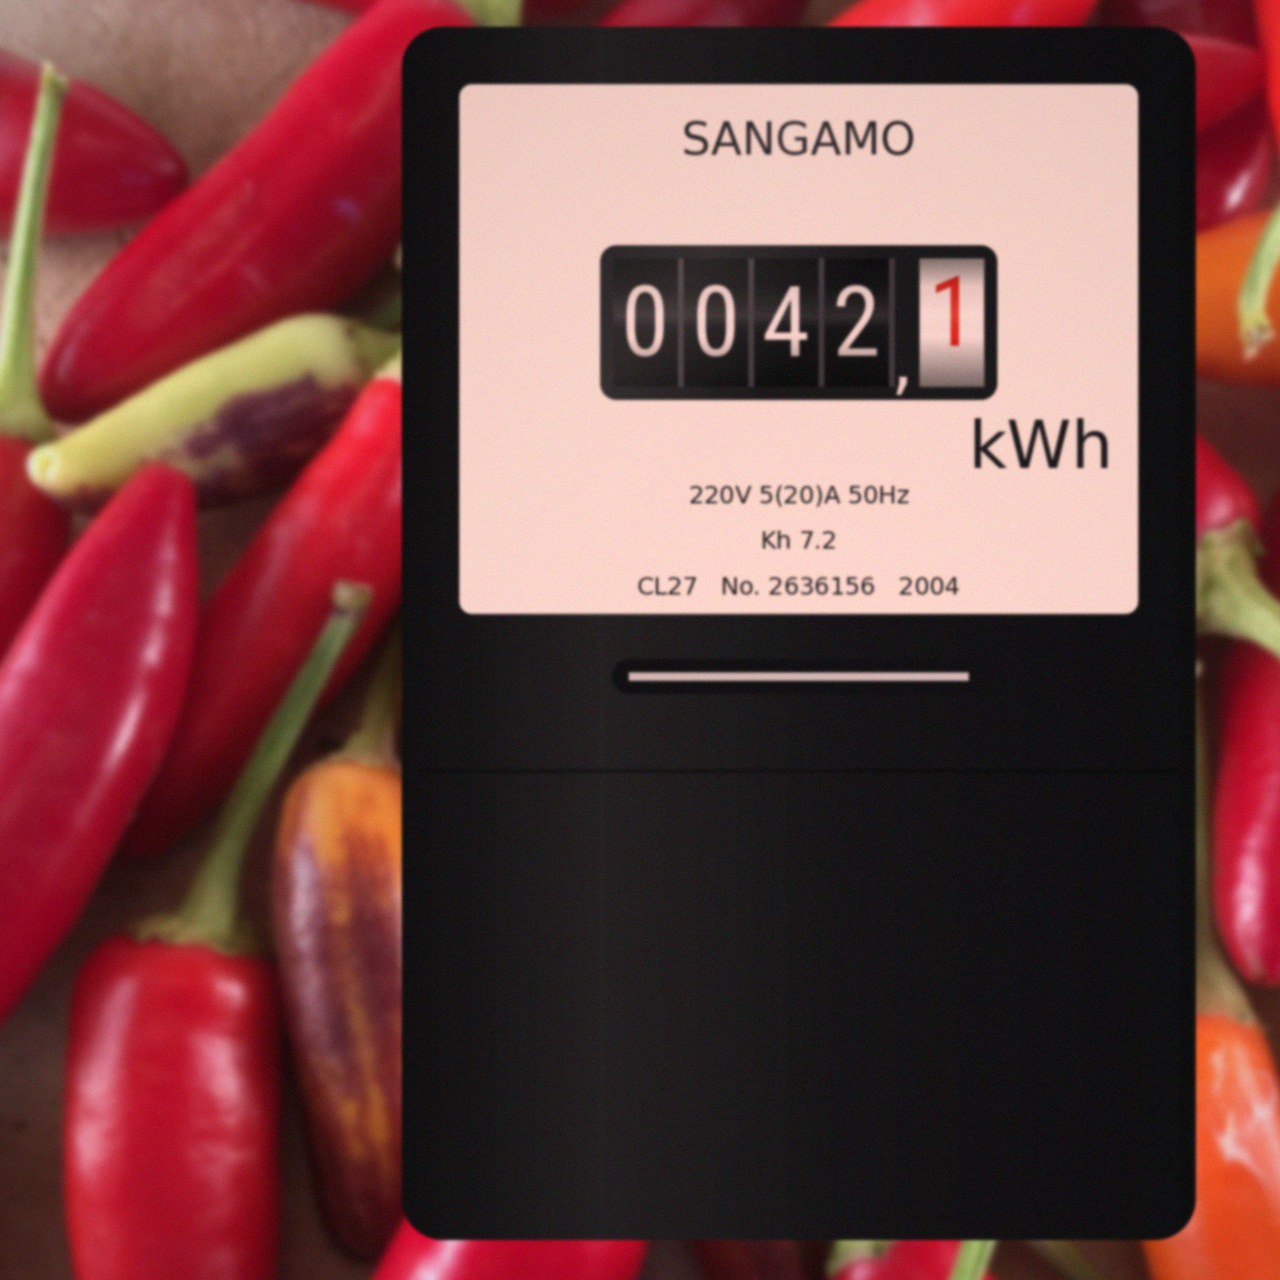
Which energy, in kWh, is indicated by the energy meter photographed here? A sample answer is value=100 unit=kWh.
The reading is value=42.1 unit=kWh
